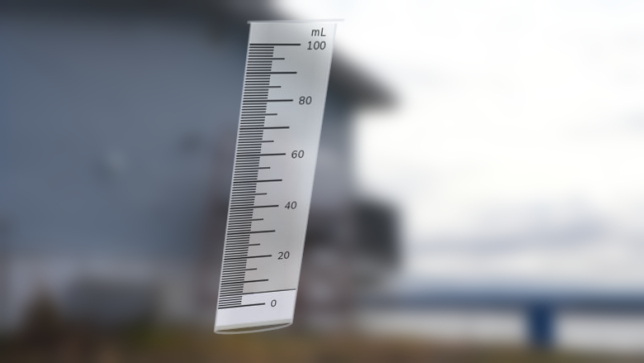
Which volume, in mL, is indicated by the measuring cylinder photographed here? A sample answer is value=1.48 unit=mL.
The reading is value=5 unit=mL
